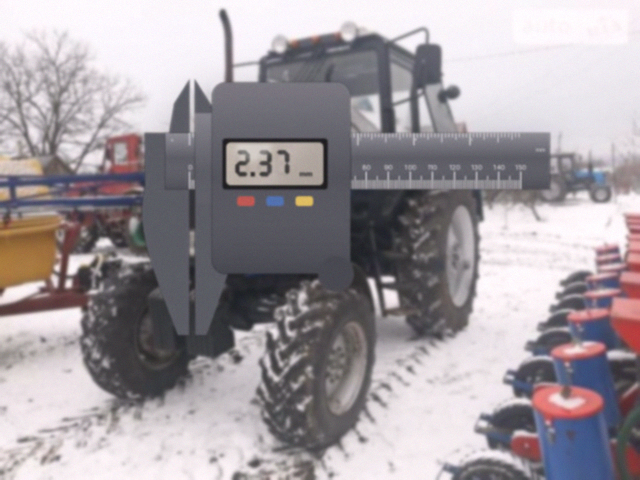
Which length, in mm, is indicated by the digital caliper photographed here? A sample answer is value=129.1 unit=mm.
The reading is value=2.37 unit=mm
